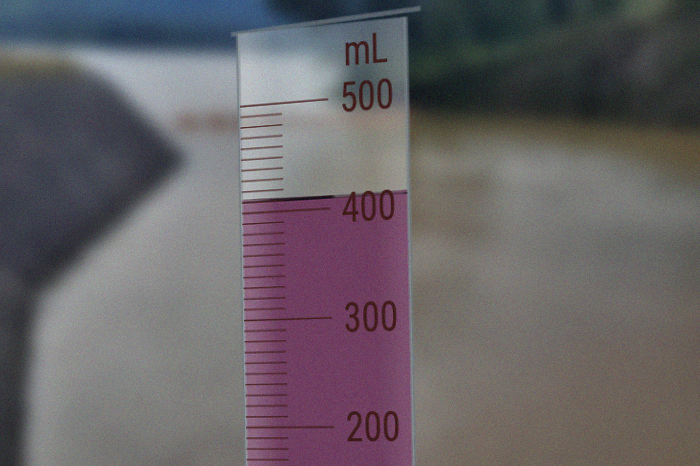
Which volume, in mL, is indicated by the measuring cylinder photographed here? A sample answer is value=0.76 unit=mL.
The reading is value=410 unit=mL
